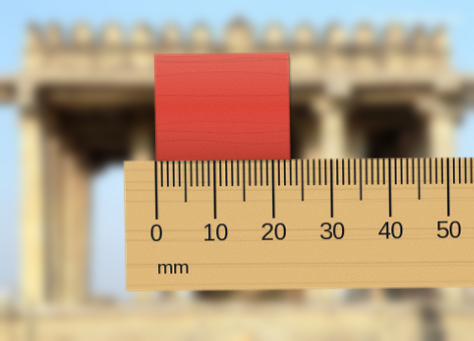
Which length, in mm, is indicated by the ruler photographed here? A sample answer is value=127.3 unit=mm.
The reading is value=23 unit=mm
